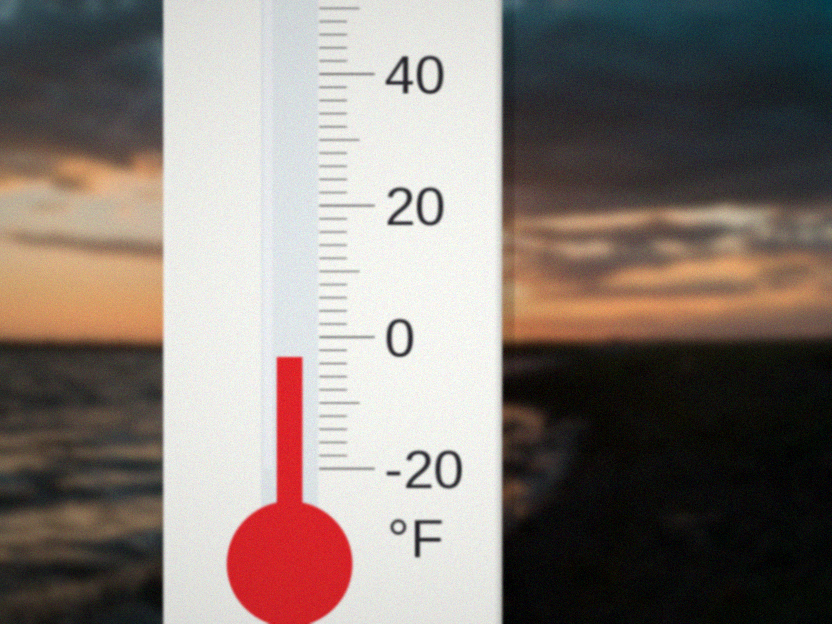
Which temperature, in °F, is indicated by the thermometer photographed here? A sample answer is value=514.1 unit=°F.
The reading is value=-3 unit=°F
